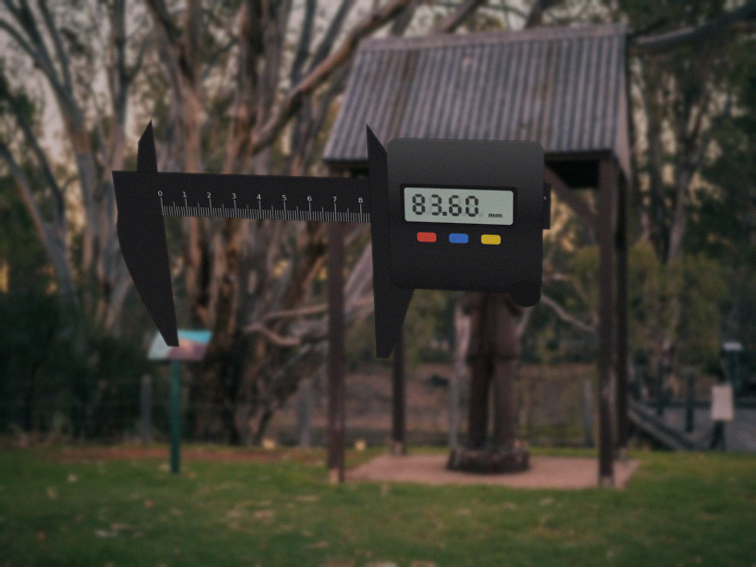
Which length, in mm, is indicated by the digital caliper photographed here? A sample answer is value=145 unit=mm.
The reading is value=83.60 unit=mm
